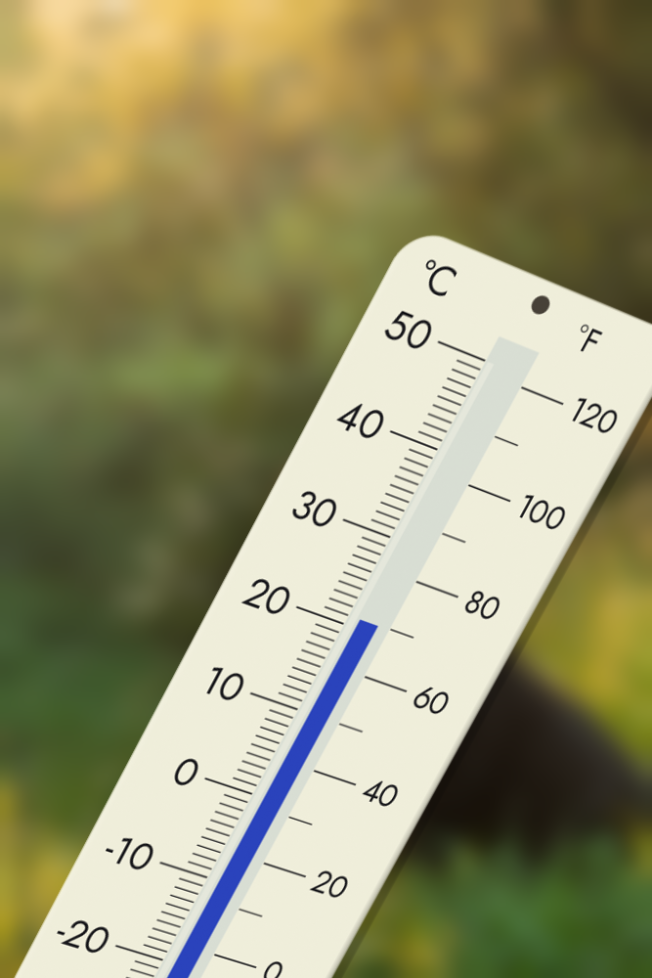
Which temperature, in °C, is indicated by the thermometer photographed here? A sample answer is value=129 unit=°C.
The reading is value=21 unit=°C
